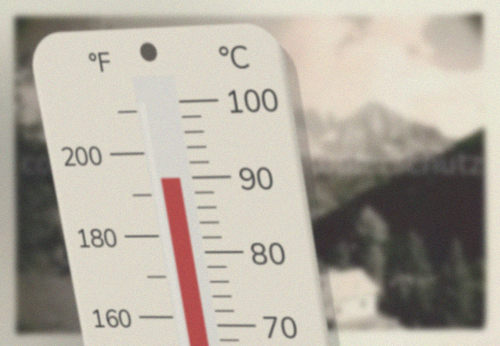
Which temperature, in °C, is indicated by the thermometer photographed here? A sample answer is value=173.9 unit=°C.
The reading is value=90 unit=°C
